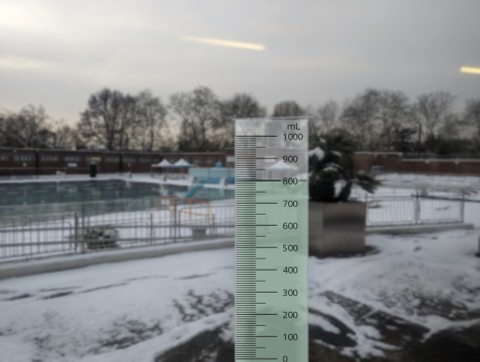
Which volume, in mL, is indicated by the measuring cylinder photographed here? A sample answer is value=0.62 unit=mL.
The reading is value=800 unit=mL
